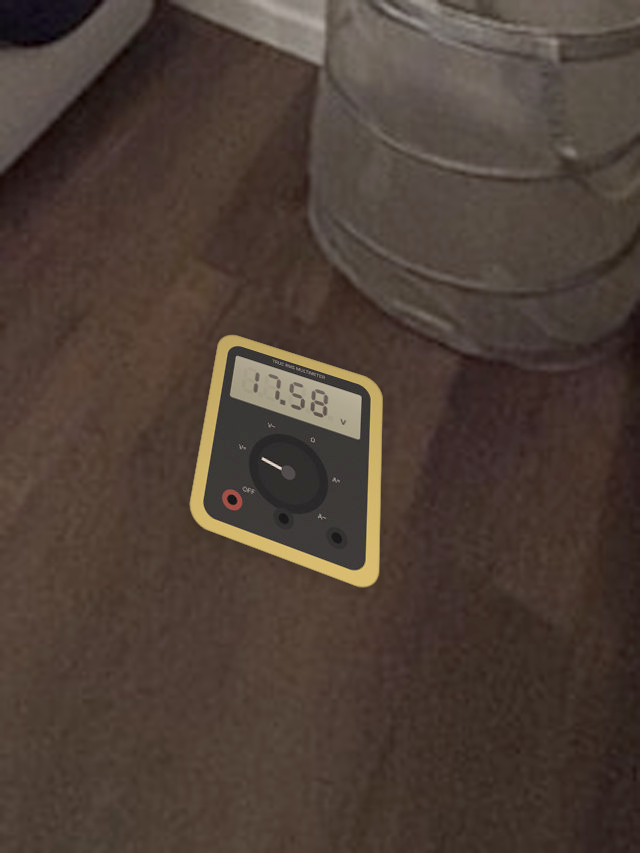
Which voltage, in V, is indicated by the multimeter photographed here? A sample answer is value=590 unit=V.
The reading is value=17.58 unit=V
